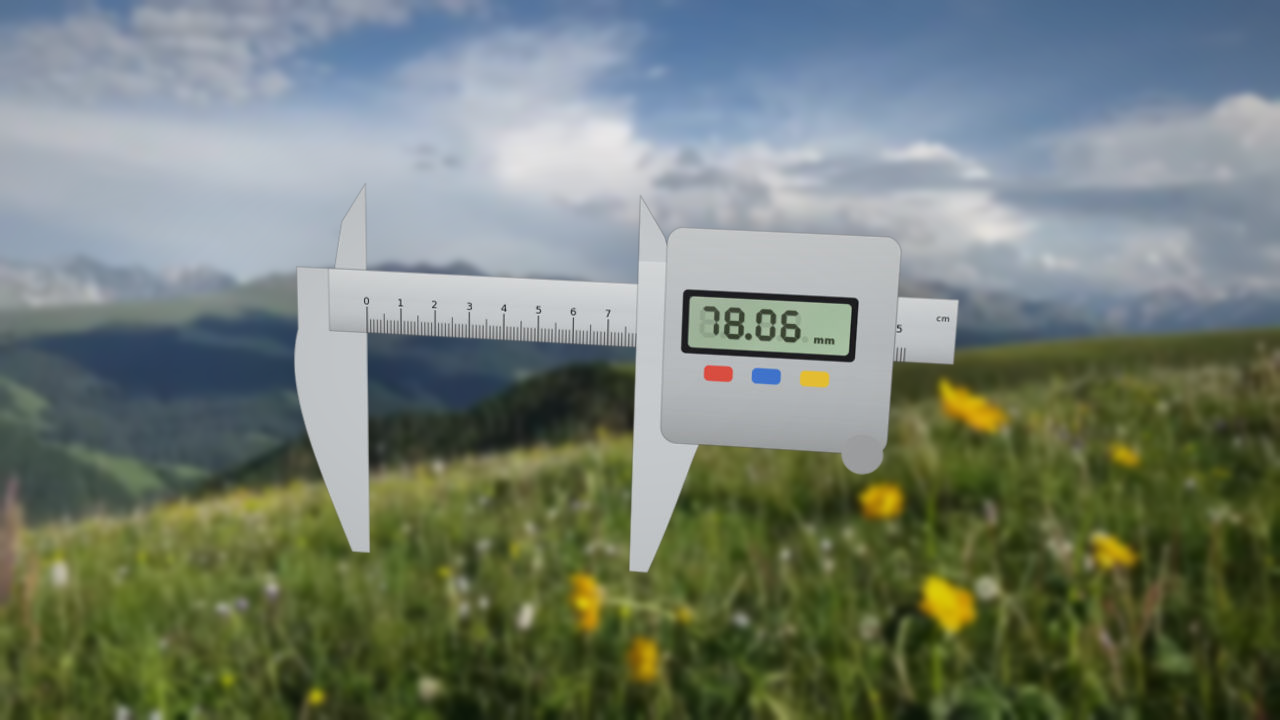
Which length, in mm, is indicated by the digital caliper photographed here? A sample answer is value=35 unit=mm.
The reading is value=78.06 unit=mm
